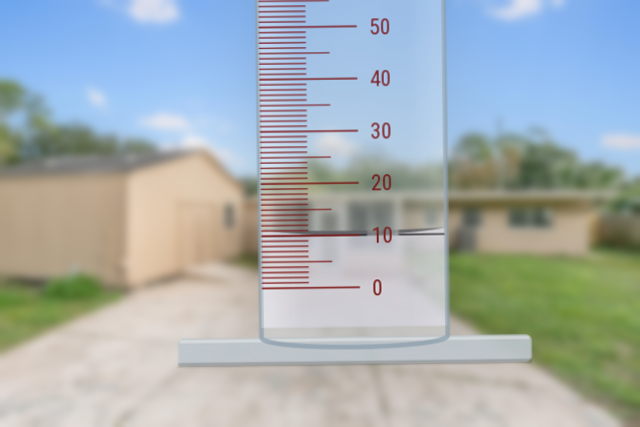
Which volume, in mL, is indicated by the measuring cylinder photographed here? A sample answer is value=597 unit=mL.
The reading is value=10 unit=mL
